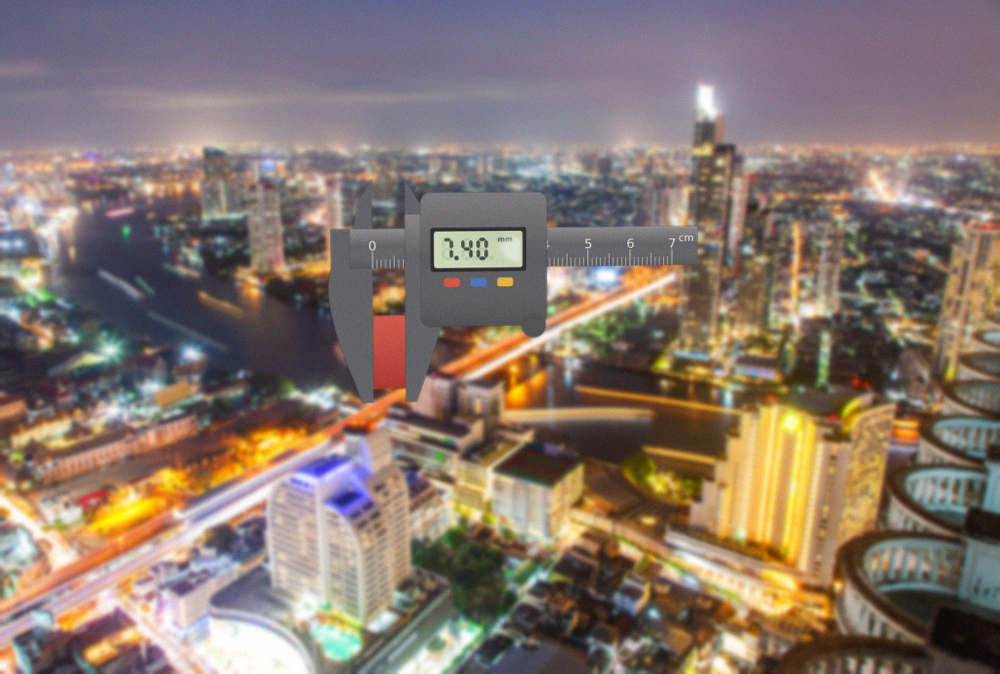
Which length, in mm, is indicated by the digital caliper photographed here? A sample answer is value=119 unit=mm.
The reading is value=7.40 unit=mm
